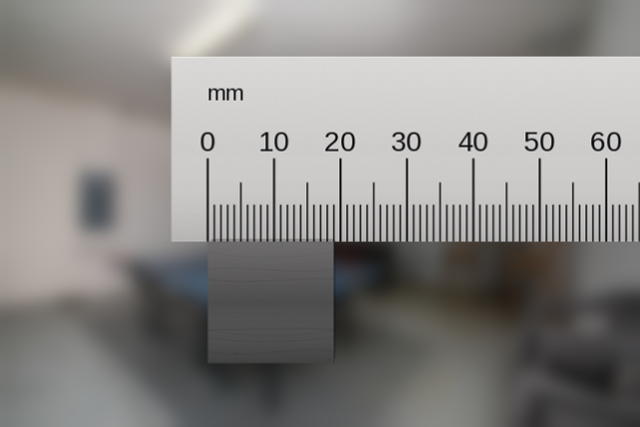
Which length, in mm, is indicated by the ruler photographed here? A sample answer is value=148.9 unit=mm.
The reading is value=19 unit=mm
